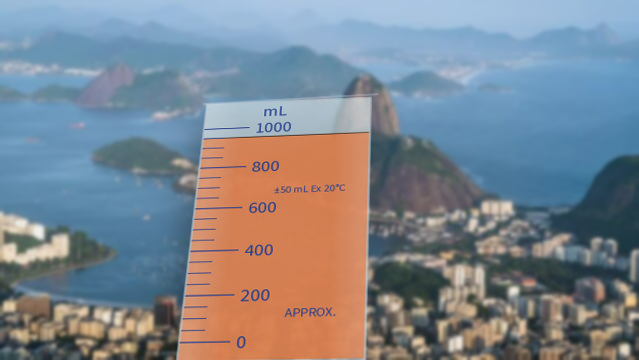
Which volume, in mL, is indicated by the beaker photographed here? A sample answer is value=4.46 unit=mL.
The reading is value=950 unit=mL
